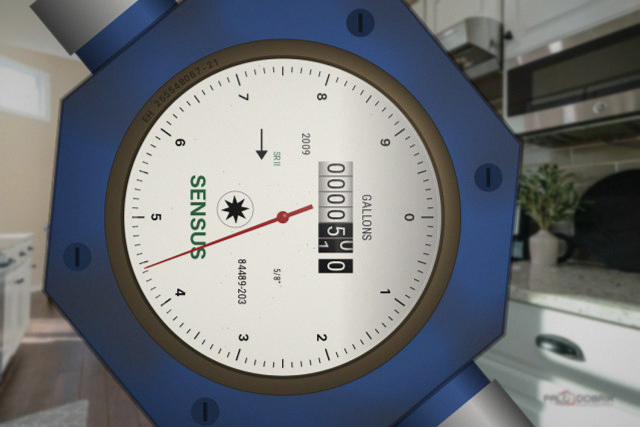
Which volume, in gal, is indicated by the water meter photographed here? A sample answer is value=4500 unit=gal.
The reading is value=504.4 unit=gal
